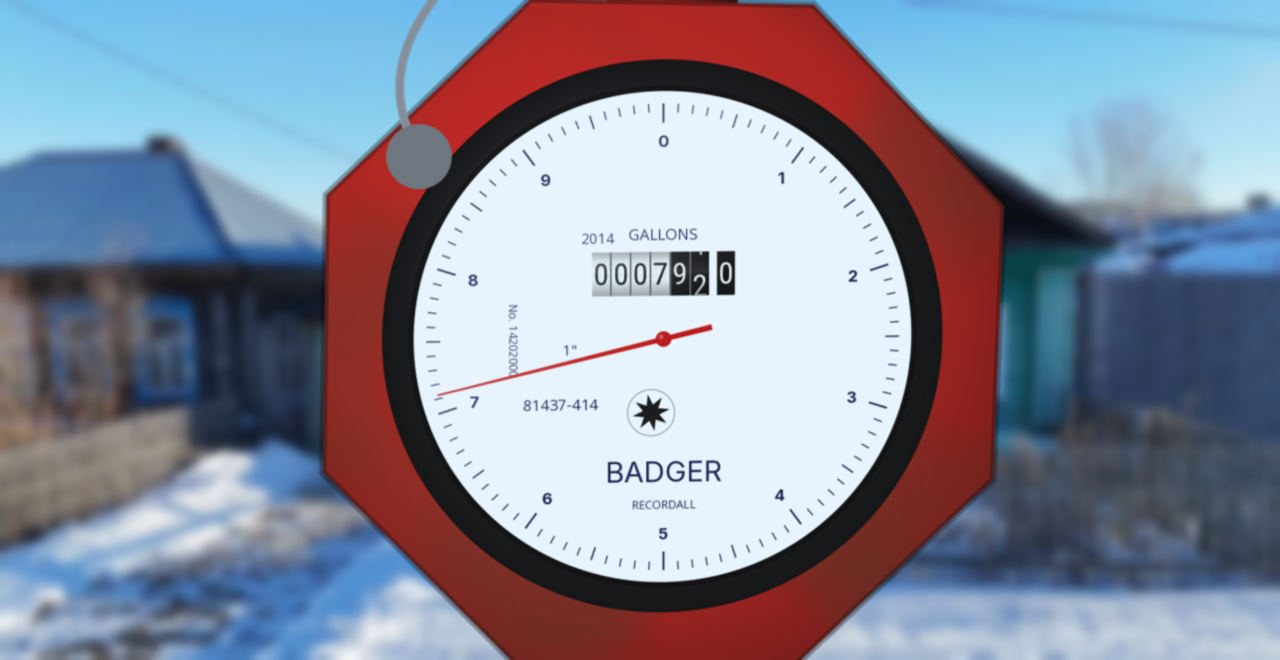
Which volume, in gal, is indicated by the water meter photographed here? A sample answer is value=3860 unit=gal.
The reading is value=7917.1 unit=gal
